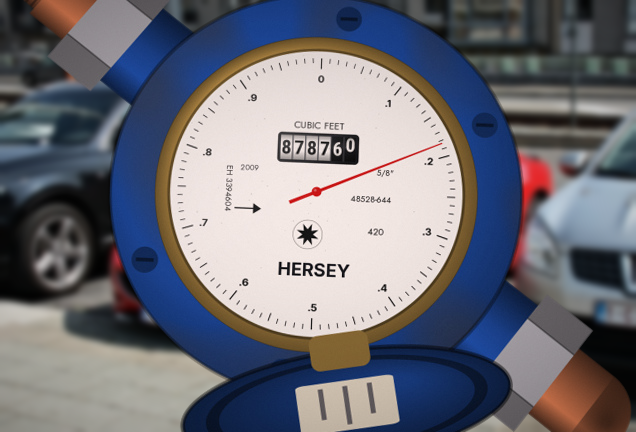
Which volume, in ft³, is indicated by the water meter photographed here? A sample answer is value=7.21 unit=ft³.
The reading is value=878760.18 unit=ft³
